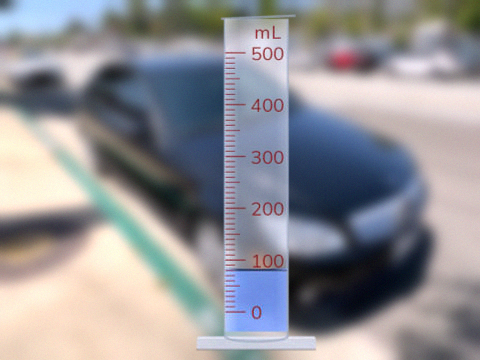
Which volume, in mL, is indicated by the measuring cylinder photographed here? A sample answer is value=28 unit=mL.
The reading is value=80 unit=mL
